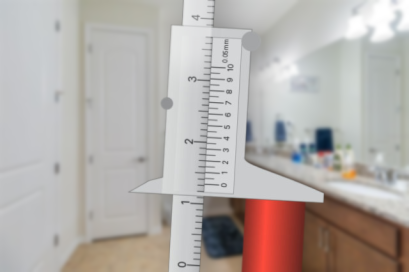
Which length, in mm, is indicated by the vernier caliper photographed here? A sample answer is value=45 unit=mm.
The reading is value=13.2 unit=mm
